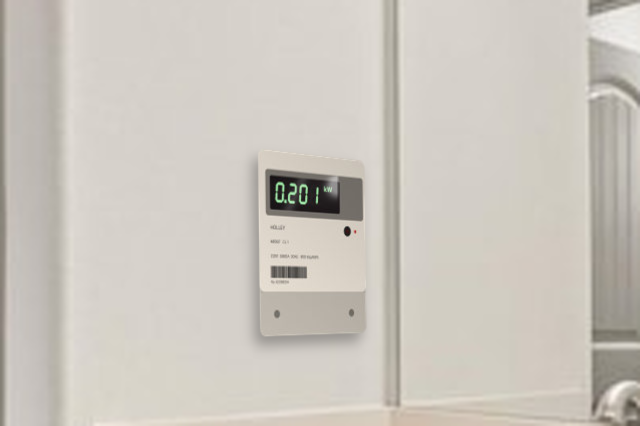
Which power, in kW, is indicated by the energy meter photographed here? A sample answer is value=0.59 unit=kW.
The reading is value=0.201 unit=kW
